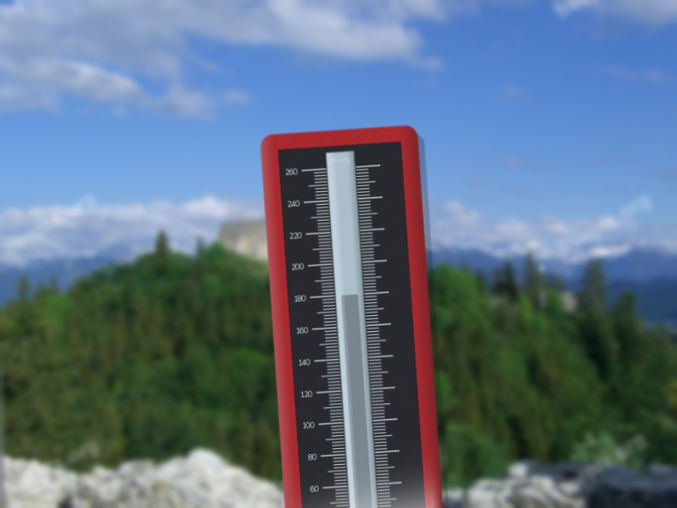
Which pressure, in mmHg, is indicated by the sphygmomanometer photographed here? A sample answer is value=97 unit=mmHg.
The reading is value=180 unit=mmHg
